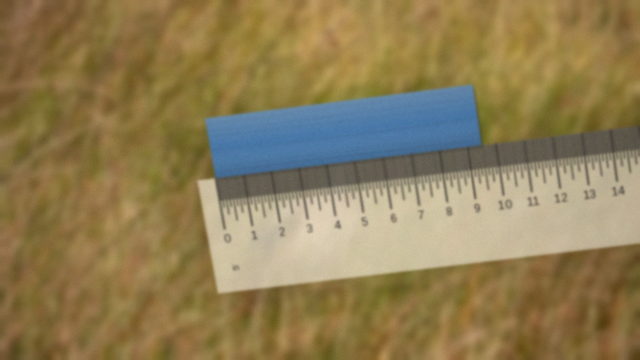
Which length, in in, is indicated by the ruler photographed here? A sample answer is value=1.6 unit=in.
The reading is value=9.5 unit=in
